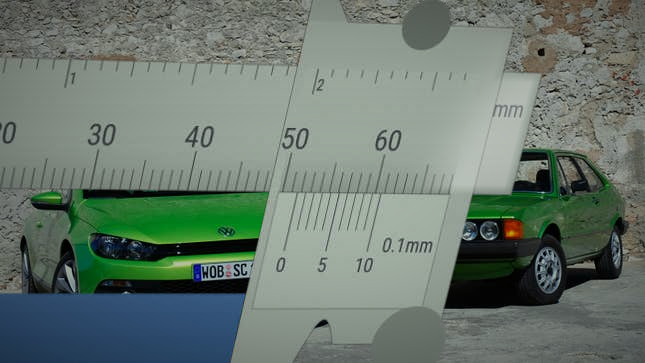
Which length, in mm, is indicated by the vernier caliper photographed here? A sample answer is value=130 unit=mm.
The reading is value=51.6 unit=mm
